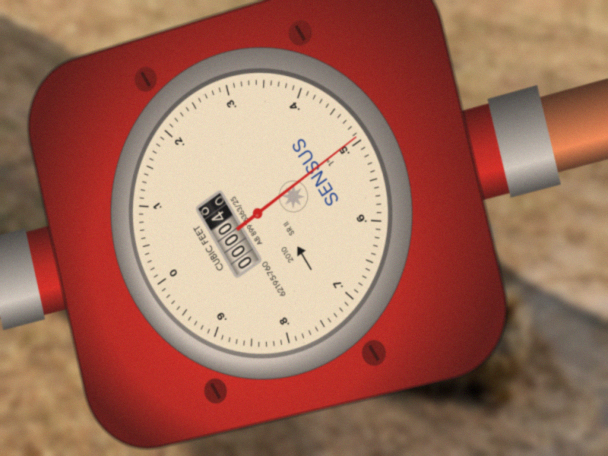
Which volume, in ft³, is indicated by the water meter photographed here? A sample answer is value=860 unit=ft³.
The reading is value=48.49 unit=ft³
